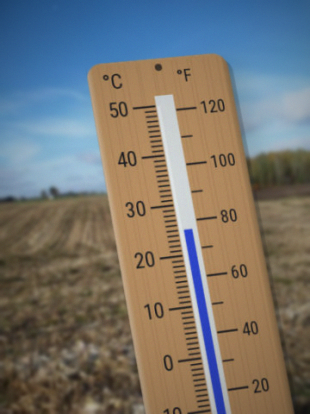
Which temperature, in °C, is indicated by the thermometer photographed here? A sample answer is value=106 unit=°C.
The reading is value=25 unit=°C
